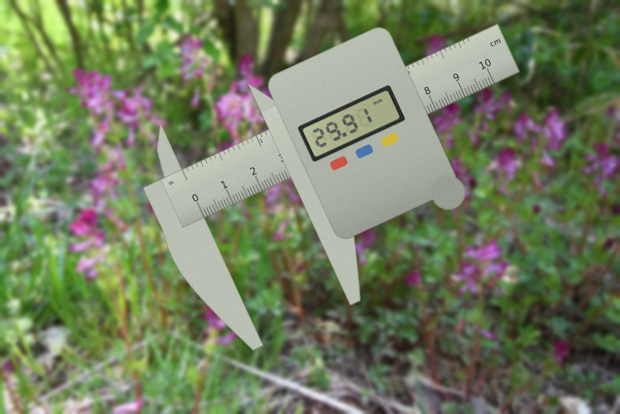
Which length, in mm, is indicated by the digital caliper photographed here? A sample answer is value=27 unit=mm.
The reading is value=29.91 unit=mm
